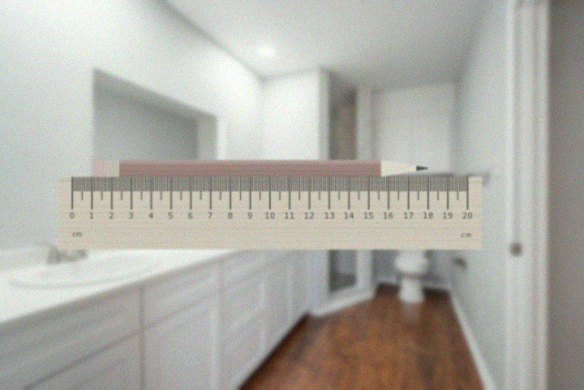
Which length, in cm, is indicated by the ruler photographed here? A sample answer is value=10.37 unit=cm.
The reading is value=17 unit=cm
